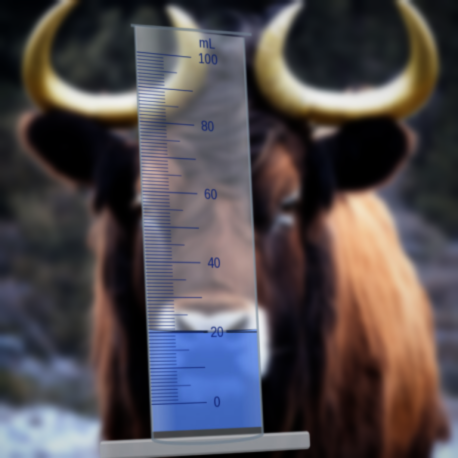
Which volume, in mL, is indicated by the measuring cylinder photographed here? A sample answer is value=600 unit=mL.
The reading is value=20 unit=mL
